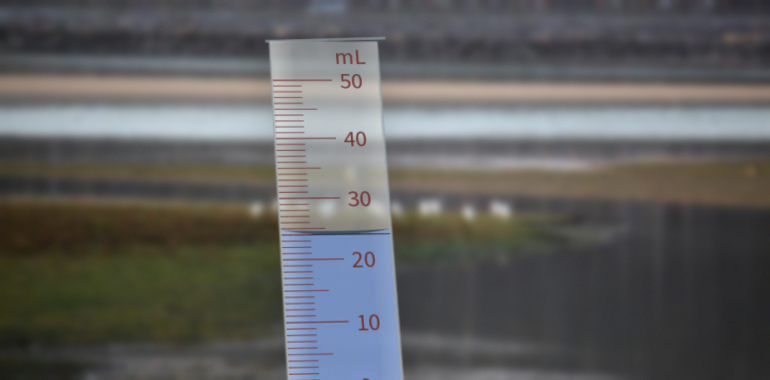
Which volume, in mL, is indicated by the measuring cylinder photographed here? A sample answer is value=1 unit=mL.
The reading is value=24 unit=mL
